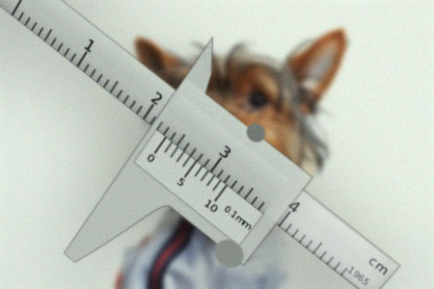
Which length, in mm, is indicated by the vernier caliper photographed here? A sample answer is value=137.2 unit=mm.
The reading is value=23.4 unit=mm
